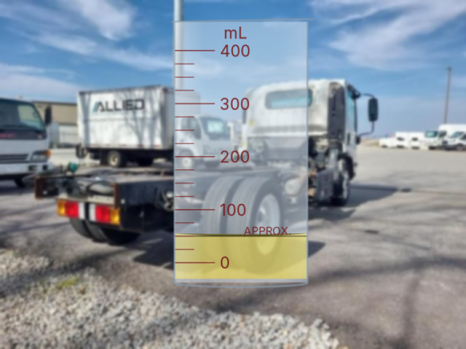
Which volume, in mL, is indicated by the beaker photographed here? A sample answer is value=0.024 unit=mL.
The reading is value=50 unit=mL
